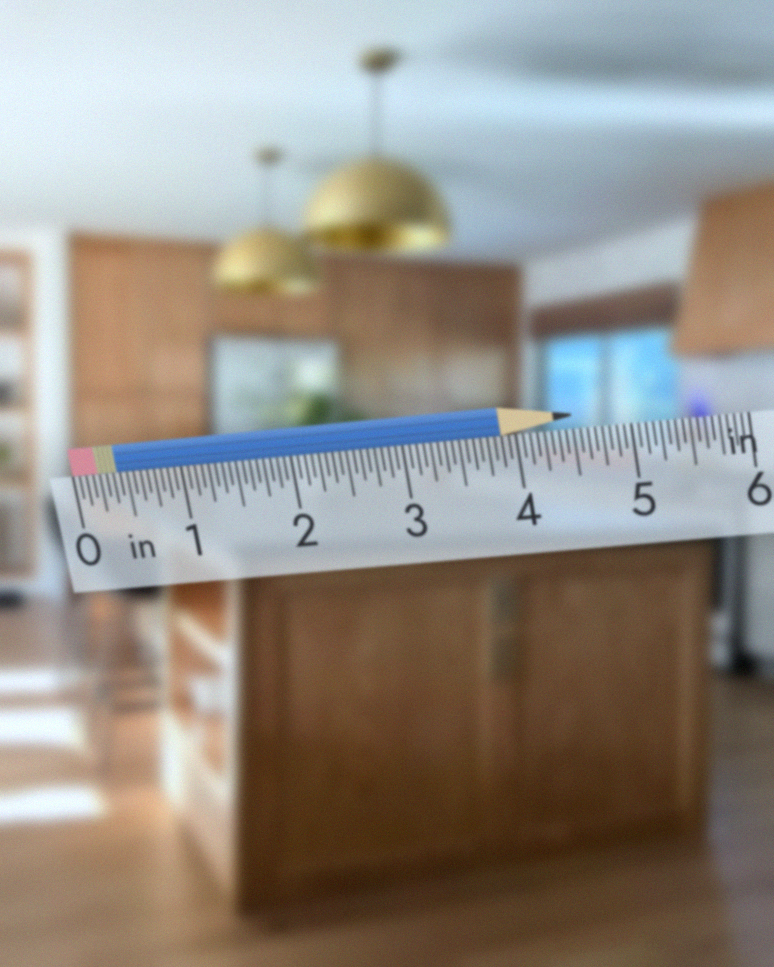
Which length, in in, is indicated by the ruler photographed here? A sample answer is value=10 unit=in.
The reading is value=4.5 unit=in
